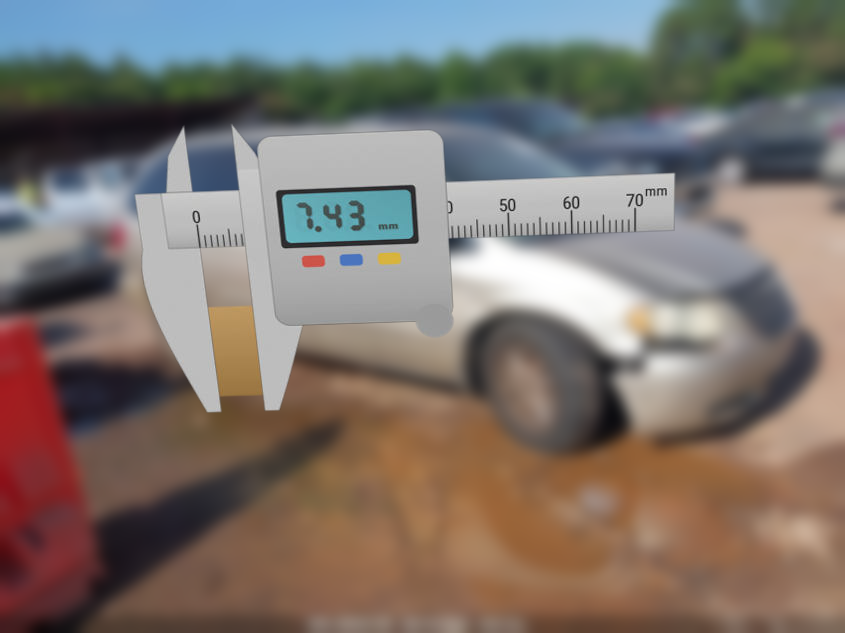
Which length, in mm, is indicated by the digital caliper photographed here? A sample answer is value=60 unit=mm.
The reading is value=7.43 unit=mm
